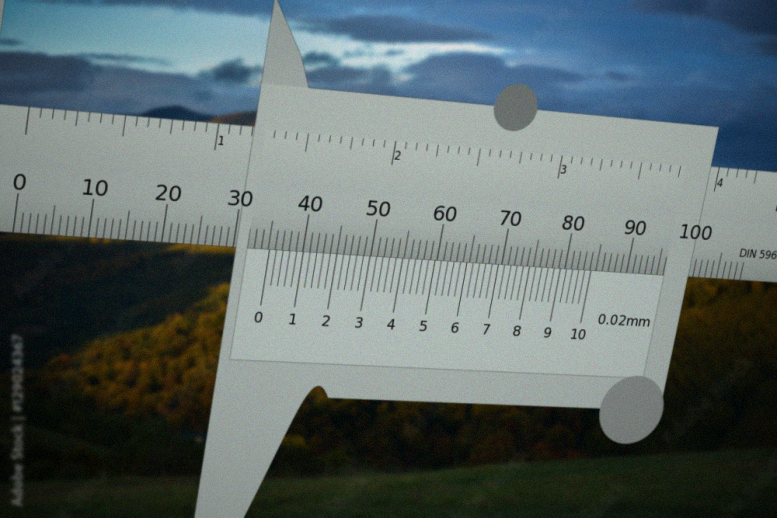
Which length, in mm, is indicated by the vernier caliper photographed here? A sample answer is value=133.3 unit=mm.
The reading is value=35.2 unit=mm
